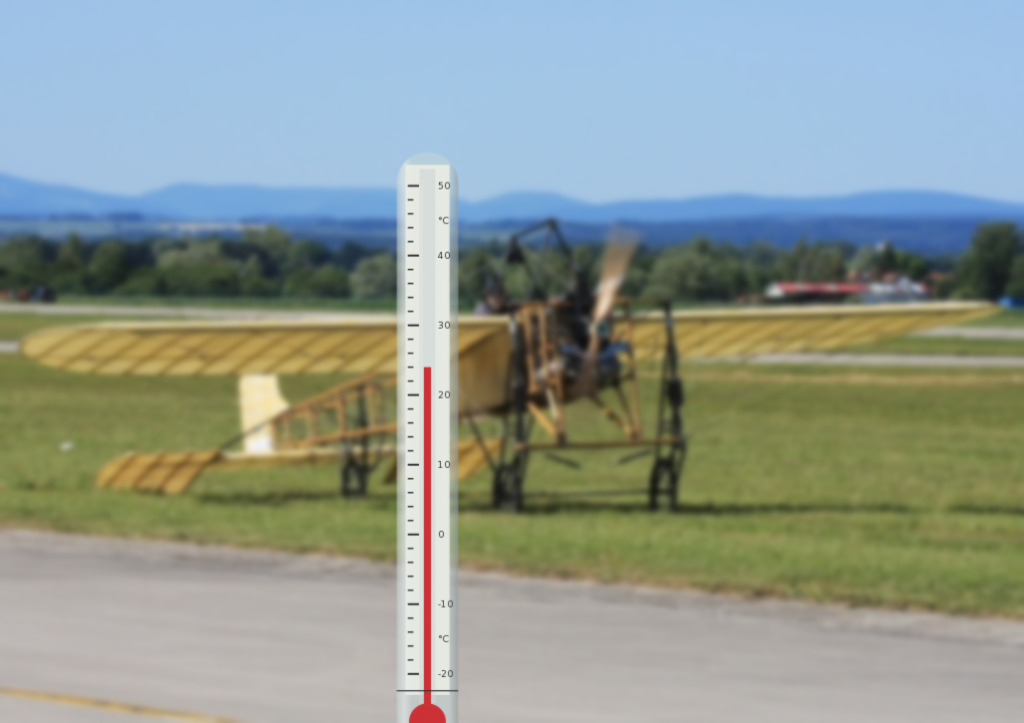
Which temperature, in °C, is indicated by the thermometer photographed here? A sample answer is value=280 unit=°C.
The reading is value=24 unit=°C
